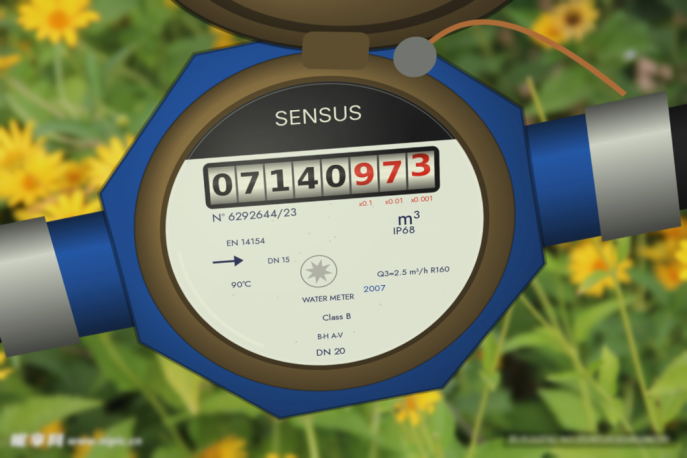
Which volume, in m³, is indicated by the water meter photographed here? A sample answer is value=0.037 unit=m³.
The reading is value=7140.973 unit=m³
